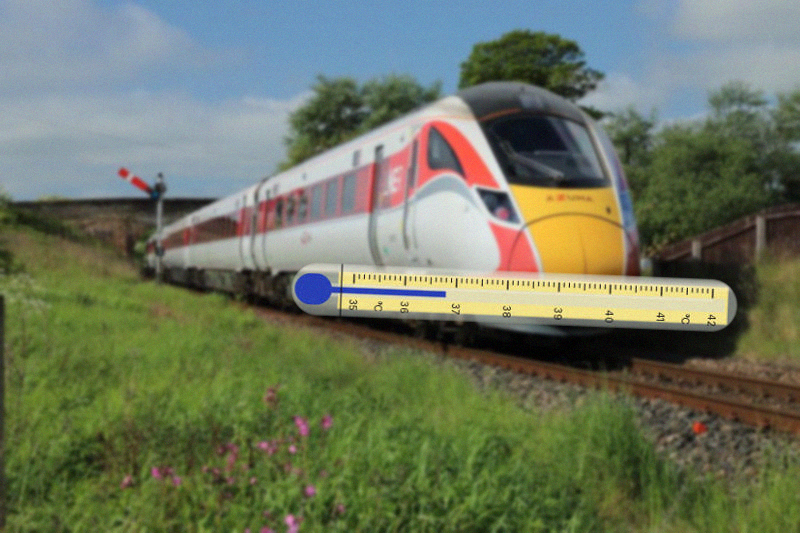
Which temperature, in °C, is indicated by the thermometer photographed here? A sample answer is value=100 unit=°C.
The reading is value=36.8 unit=°C
